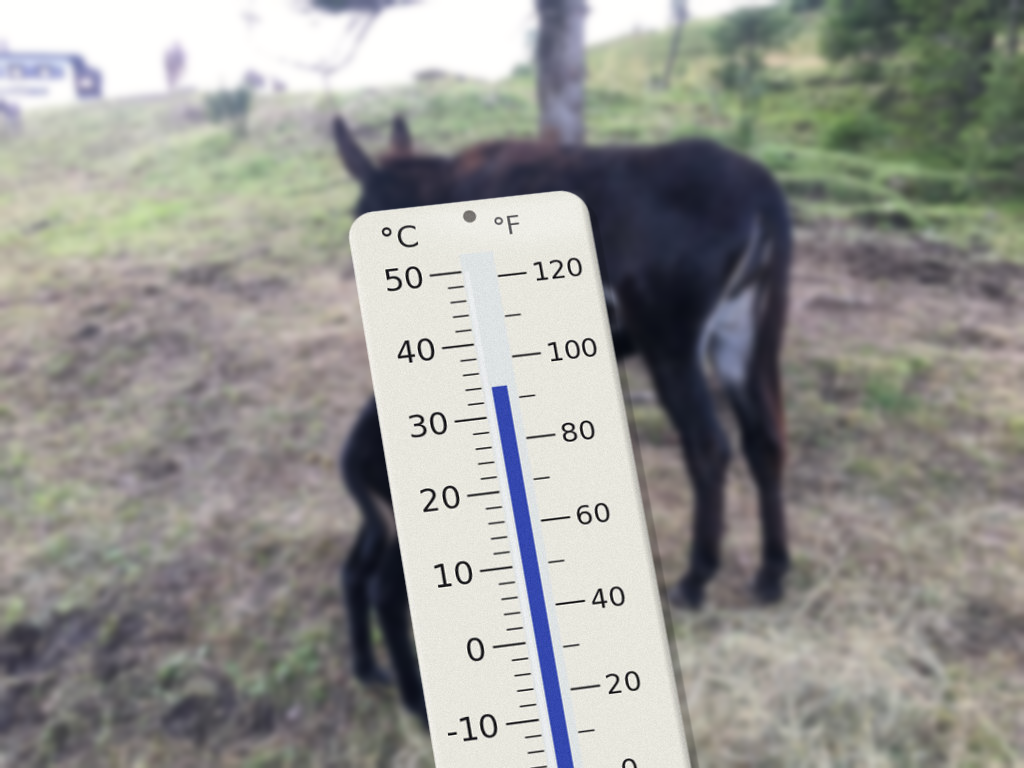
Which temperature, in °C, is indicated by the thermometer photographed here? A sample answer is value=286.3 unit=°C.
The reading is value=34 unit=°C
